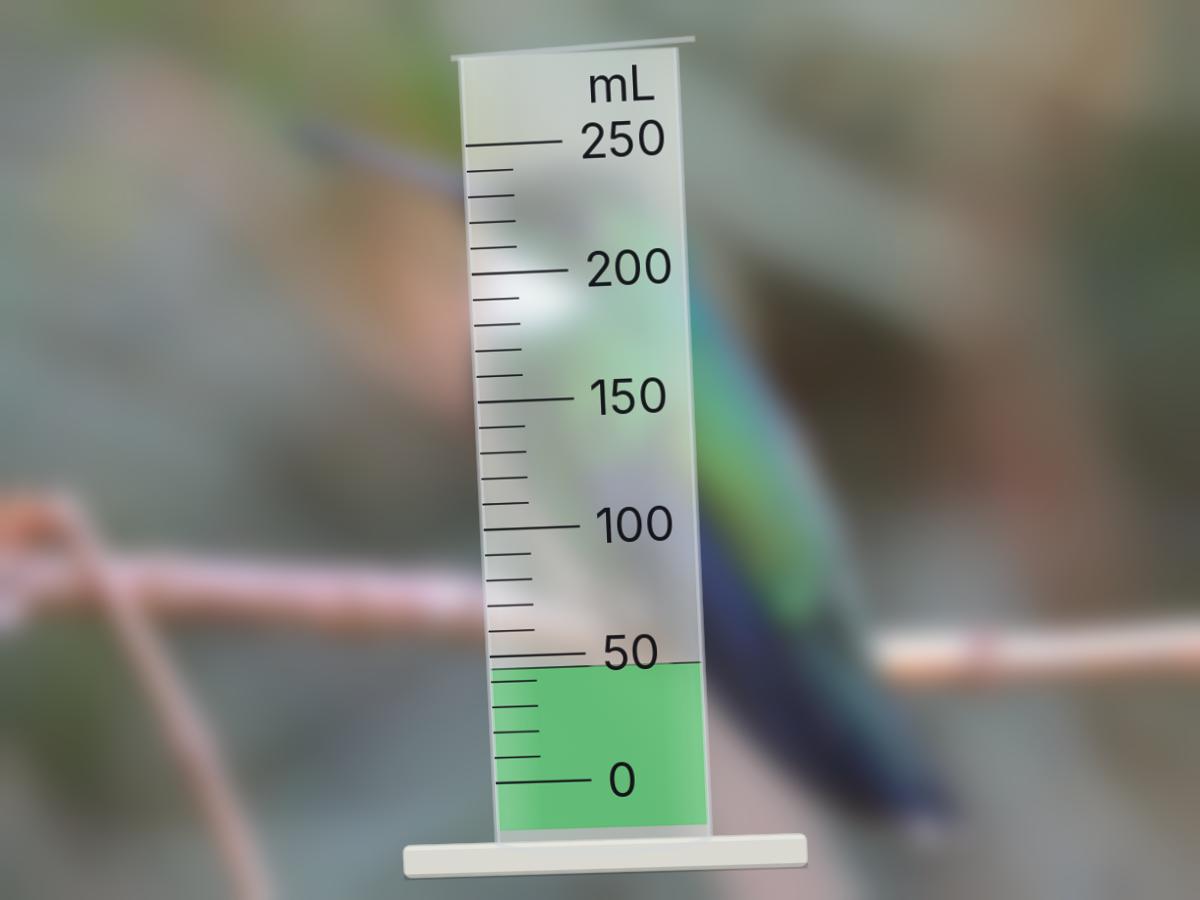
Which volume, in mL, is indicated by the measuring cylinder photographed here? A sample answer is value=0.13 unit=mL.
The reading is value=45 unit=mL
